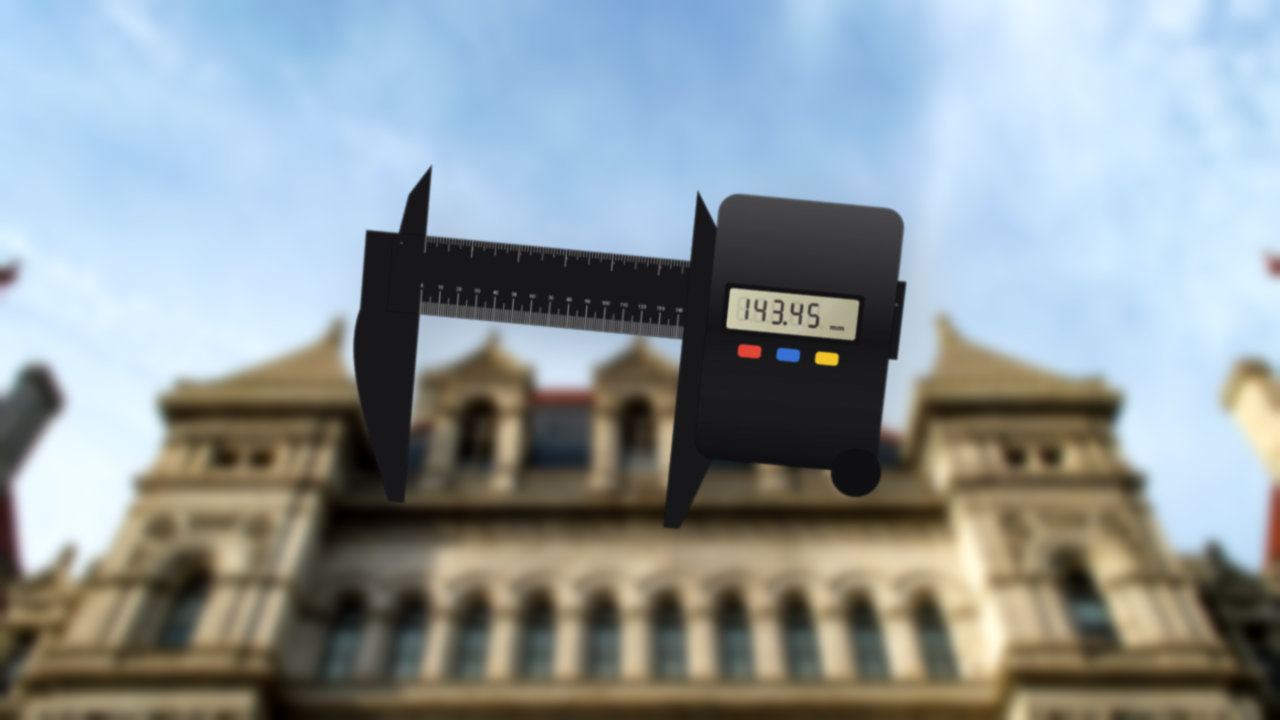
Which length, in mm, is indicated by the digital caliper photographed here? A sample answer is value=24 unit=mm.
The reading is value=143.45 unit=mm
